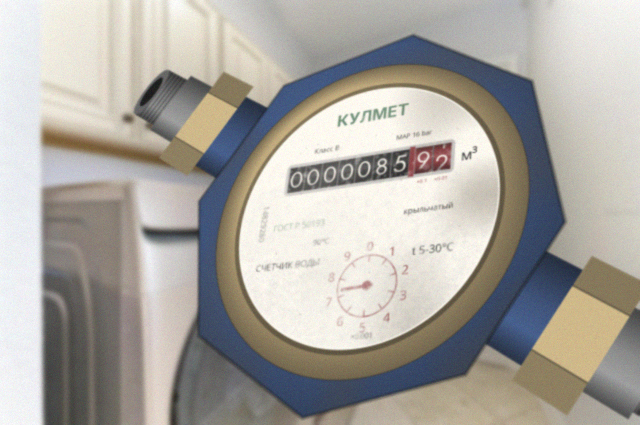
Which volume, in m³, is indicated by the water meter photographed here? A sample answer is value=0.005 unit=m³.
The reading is value=85.917 unit=m³
